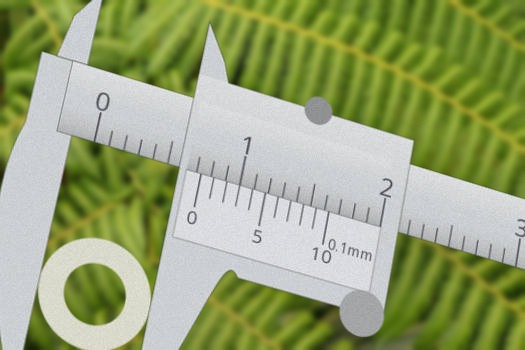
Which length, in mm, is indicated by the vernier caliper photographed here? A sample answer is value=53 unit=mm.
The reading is value=7.3 unit=mm
